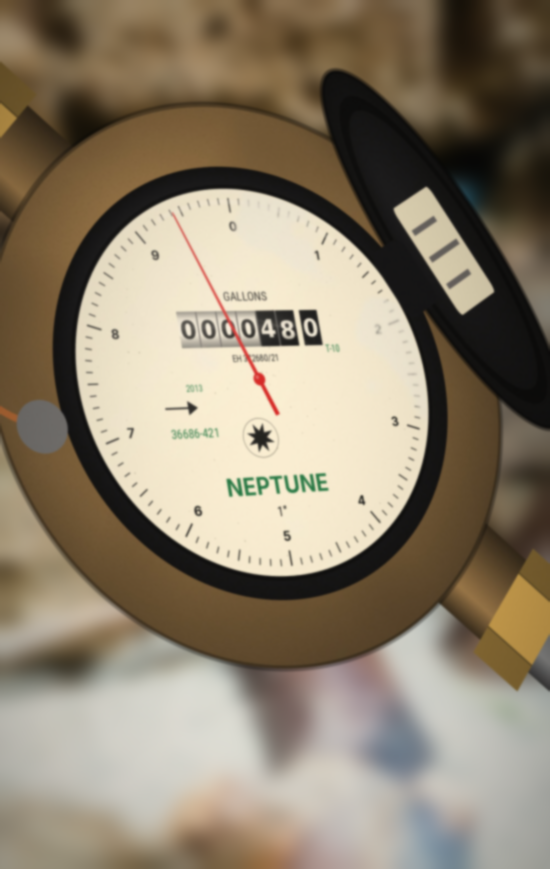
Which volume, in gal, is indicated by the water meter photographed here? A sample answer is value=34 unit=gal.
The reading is value=479.4 unit=gal
